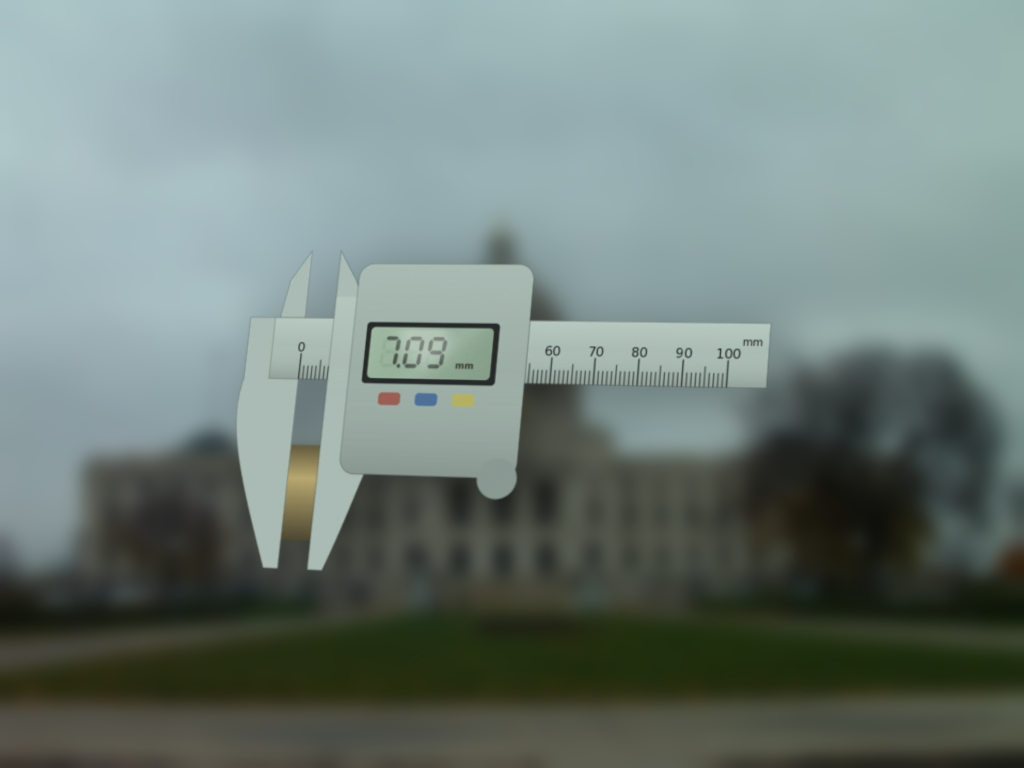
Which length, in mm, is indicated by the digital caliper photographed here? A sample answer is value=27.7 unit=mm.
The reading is value=7.09 unit=mm
